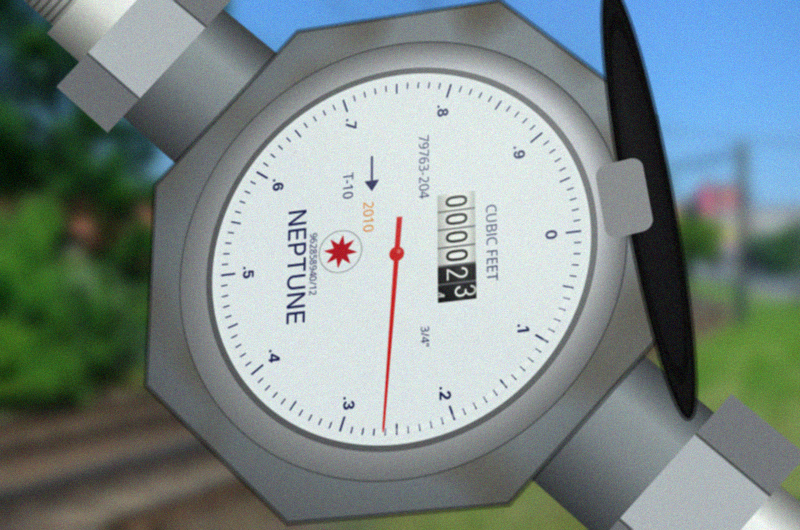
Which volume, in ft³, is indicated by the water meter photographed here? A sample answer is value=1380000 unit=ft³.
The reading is value=23.26 unit=ft³
